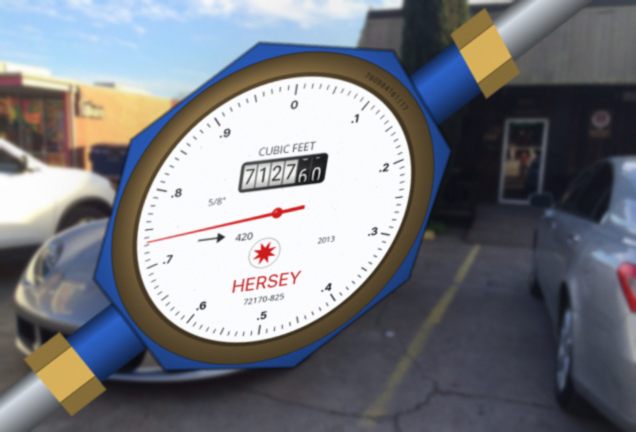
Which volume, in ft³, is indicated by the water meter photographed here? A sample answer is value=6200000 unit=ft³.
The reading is value=712759.73 unit=ft³
